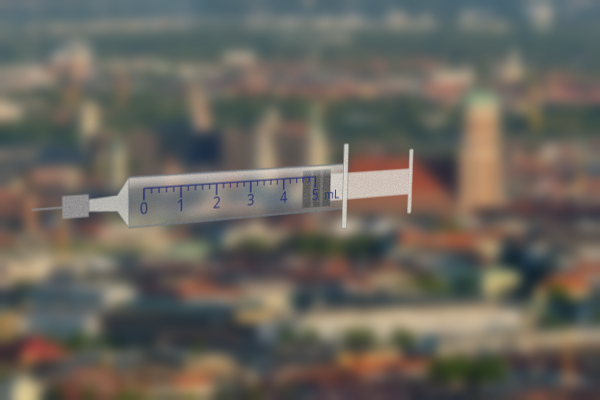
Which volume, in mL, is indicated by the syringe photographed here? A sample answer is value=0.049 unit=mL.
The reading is value=4.6 unit=mL
